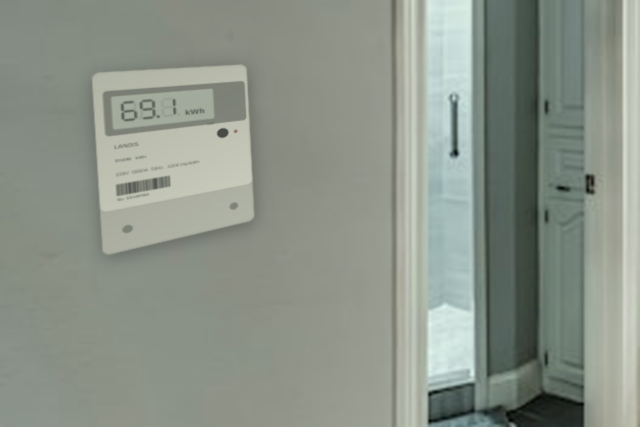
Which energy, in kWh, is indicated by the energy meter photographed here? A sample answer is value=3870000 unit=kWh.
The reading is value=69.1 unit=kWh
